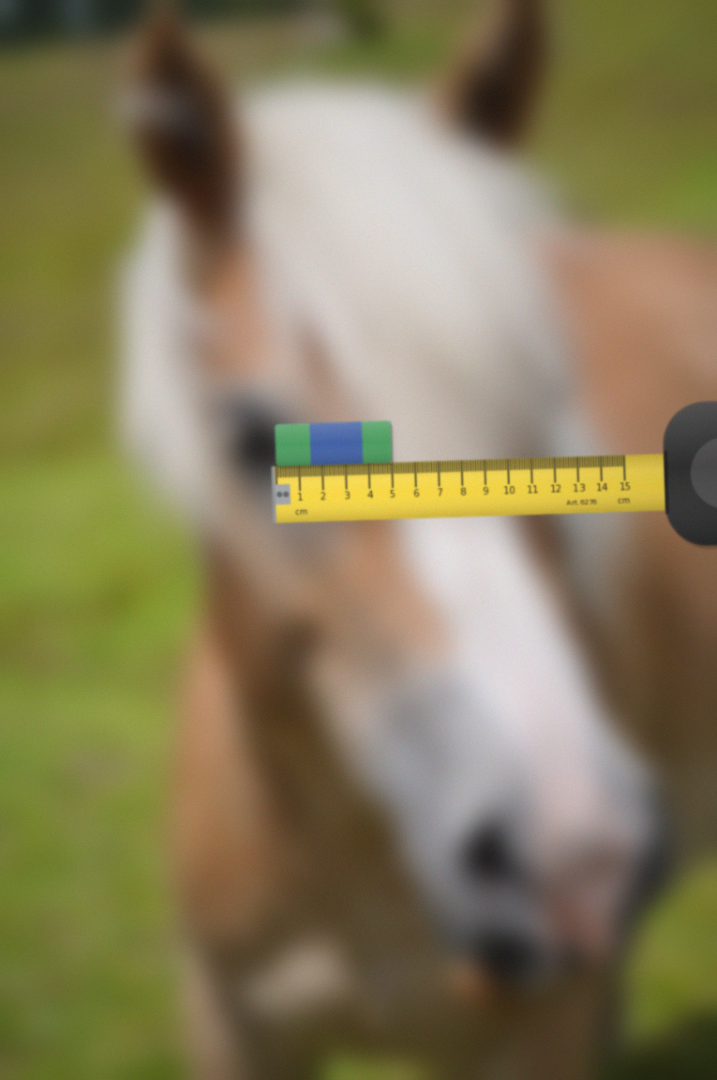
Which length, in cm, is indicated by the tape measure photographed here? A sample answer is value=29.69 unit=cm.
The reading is value=5 unit=cm
